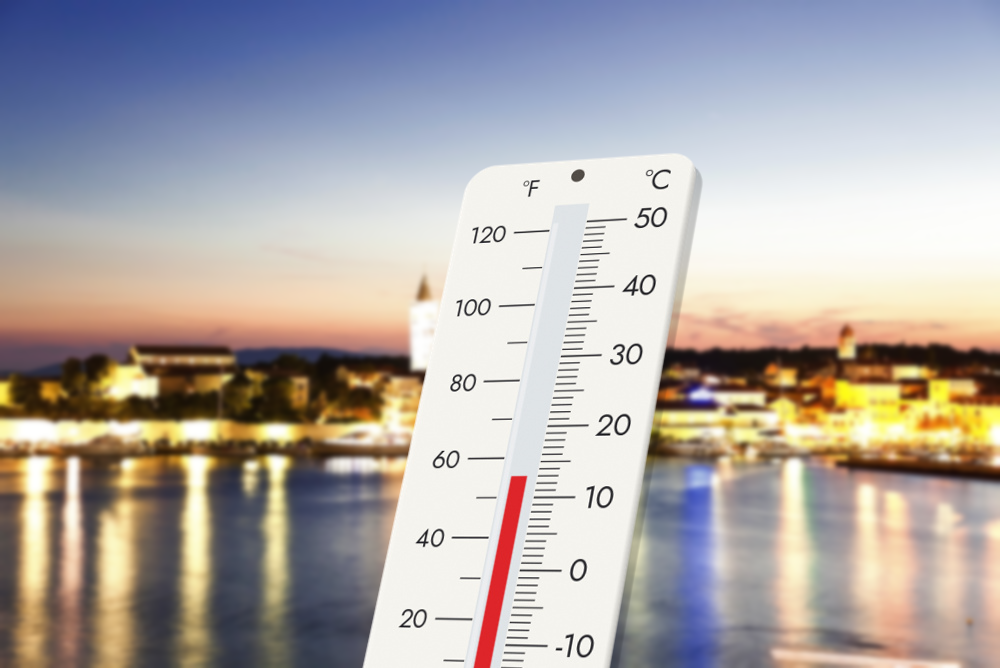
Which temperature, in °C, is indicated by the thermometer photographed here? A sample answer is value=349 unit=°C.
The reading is value=13 unit=°C
